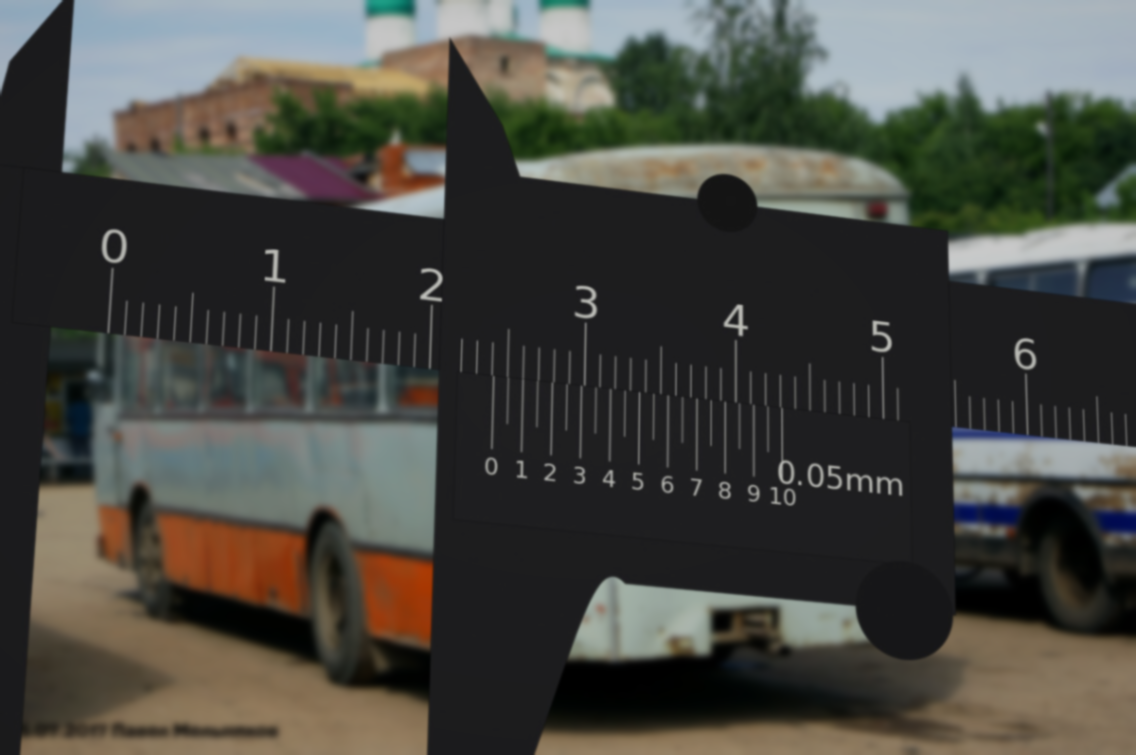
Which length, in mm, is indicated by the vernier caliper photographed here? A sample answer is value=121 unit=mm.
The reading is value=24.1 unit=mm
